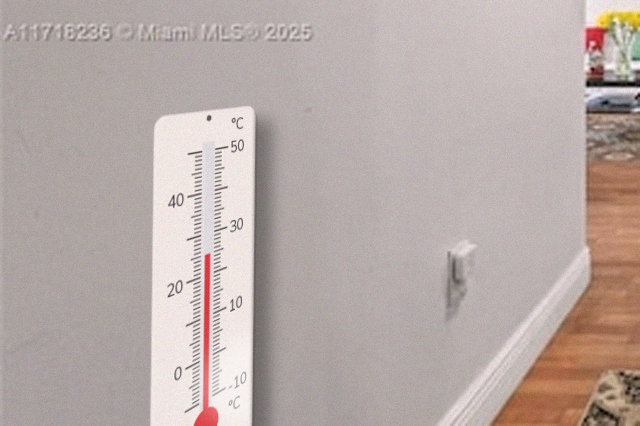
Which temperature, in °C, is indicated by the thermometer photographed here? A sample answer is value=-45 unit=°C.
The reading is value=25 unit=°C
